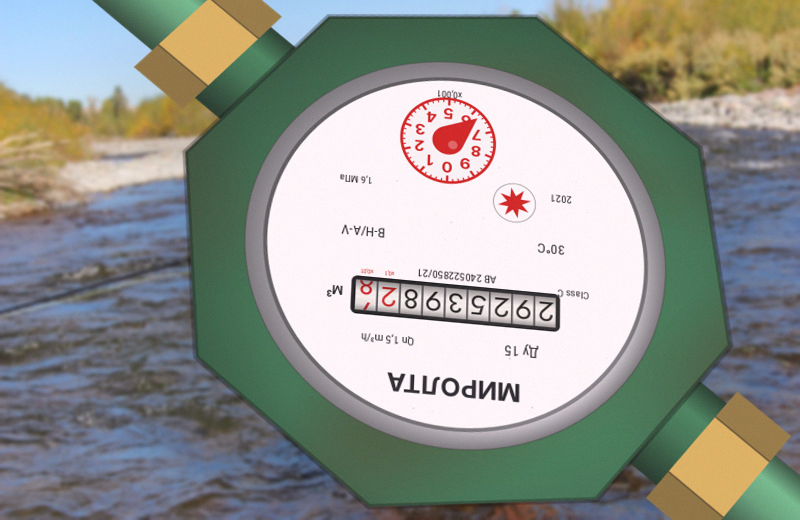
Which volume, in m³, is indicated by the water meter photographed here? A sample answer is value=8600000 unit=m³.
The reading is value=2925398.276 unit=m³
